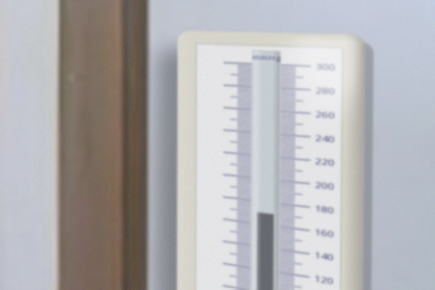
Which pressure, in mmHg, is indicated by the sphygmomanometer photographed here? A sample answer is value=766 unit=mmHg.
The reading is value=170 unit=mmHg
